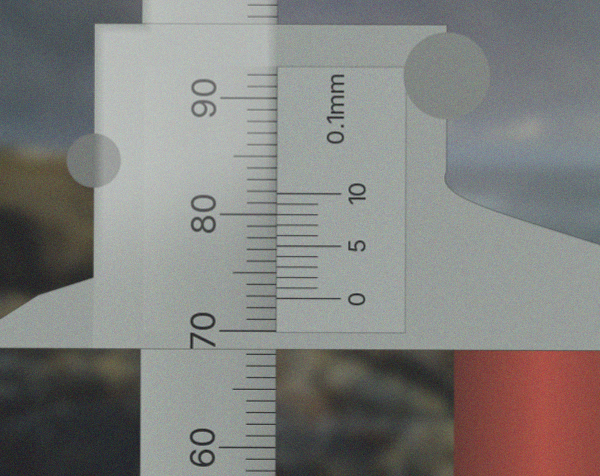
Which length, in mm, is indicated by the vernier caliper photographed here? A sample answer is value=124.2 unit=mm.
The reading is value=72.8 unit=mm
